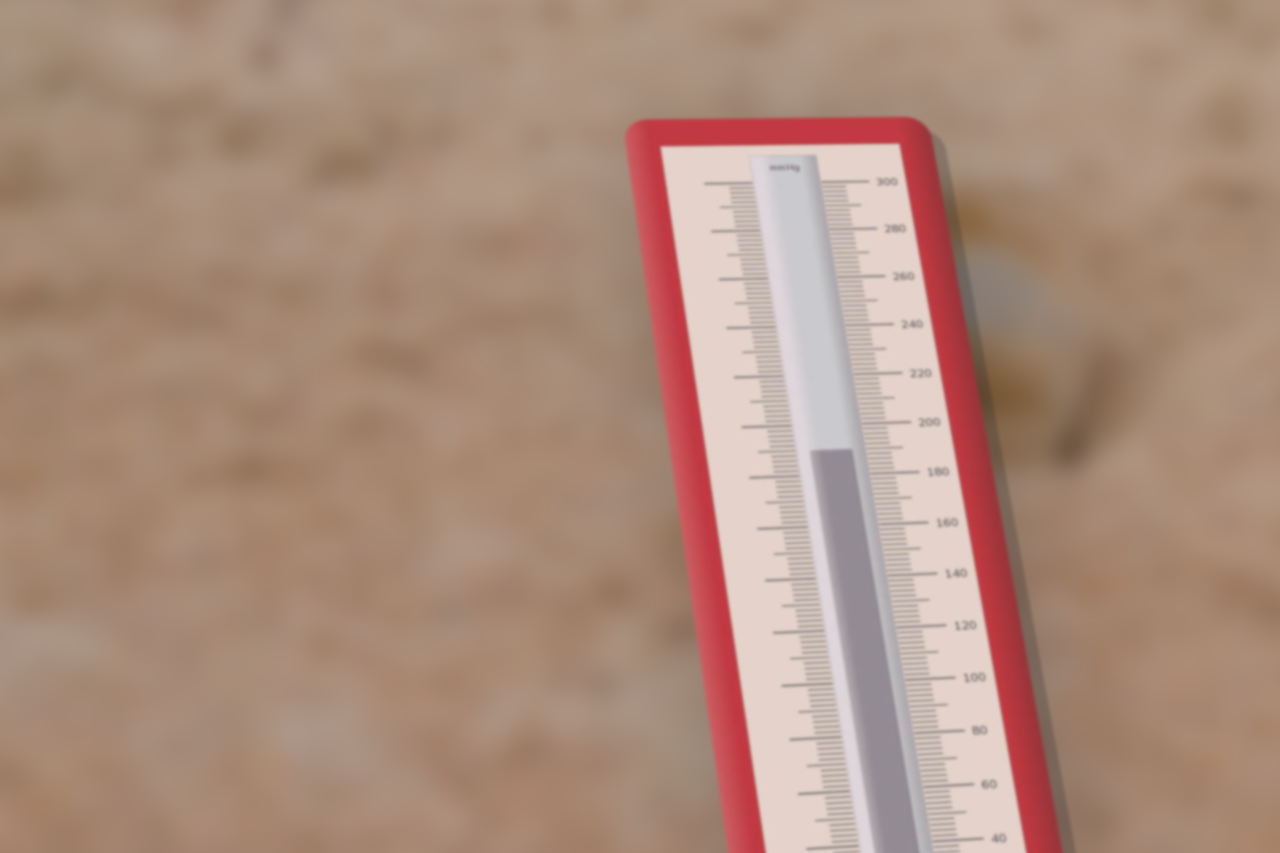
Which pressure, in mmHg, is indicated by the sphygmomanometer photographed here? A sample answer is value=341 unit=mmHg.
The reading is value=190 unit=mmHg
